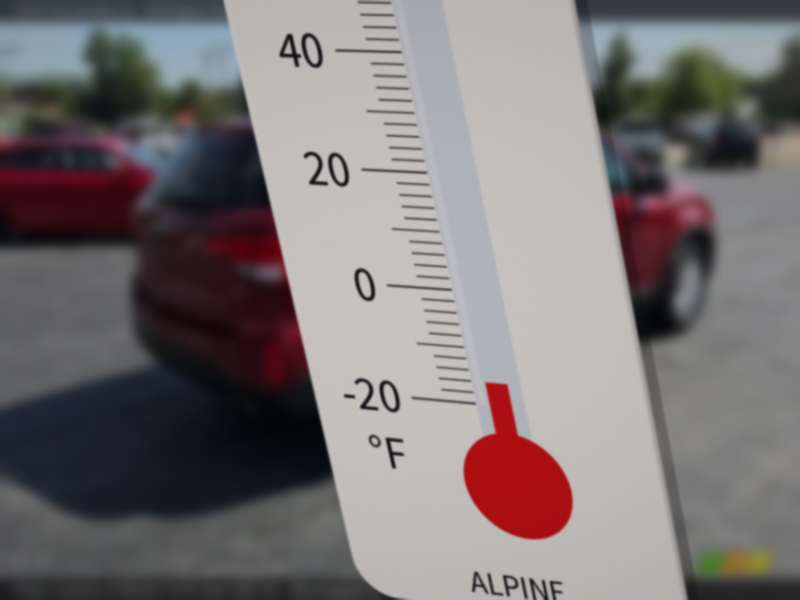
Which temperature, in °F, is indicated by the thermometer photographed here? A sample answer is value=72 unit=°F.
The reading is value=-16 unit=°F
